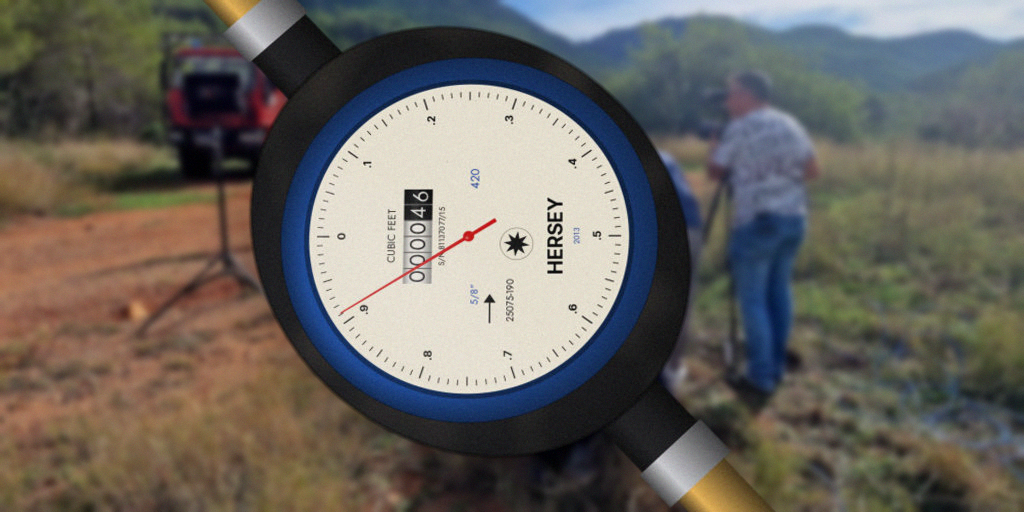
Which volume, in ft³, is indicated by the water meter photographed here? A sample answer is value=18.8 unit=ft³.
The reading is value=45.91 unit=ft³
